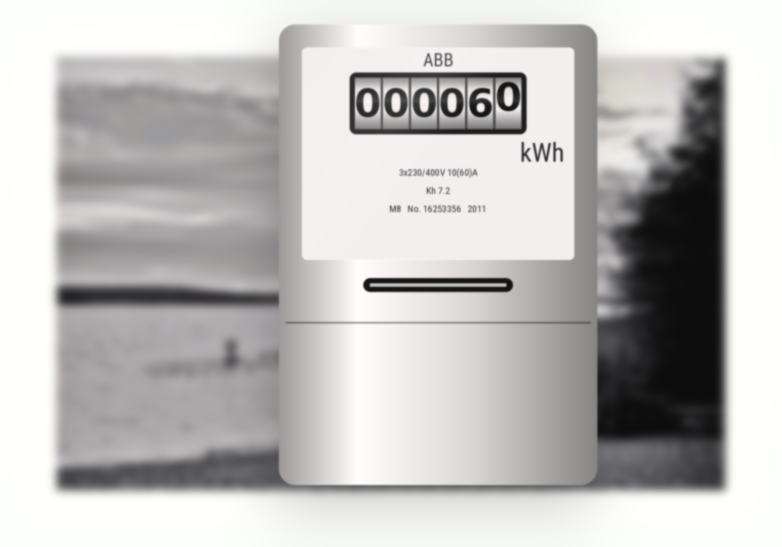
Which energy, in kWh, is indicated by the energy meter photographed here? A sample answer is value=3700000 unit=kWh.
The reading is value=60 unit=kWh
